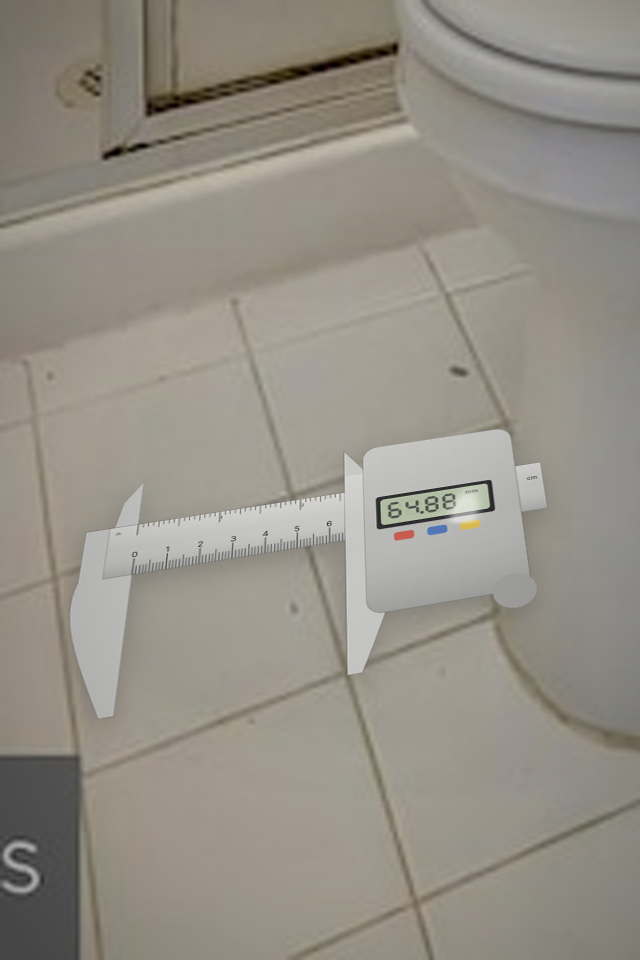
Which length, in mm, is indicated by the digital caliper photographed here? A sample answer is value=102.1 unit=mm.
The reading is value=64.88 unit=mm
